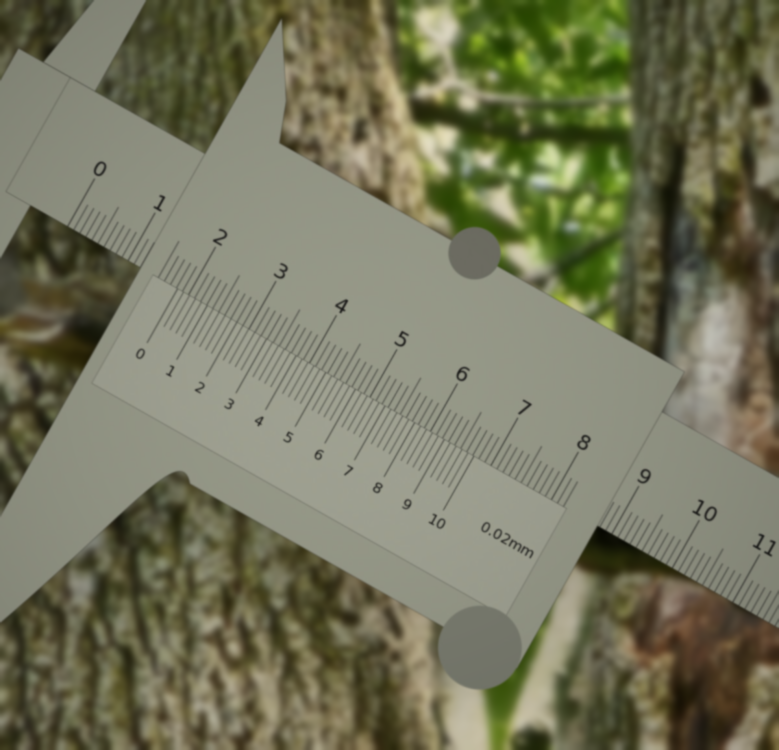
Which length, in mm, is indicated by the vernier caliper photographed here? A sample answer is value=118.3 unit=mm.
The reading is value=18.2 unit=mm
